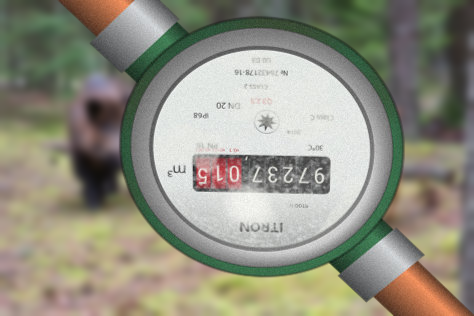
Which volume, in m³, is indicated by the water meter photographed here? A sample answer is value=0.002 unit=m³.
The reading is value=97237.015 unit=m³
